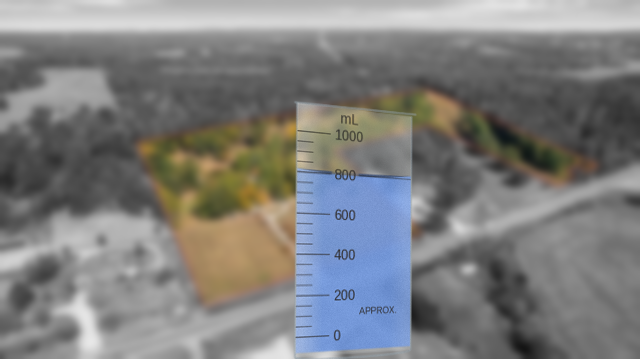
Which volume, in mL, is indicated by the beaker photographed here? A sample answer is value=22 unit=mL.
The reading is value=800 unit=mL
